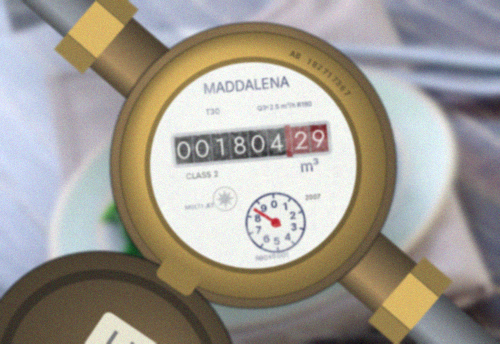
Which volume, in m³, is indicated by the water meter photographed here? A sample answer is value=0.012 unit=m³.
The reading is value=1804.298 unit=m³
